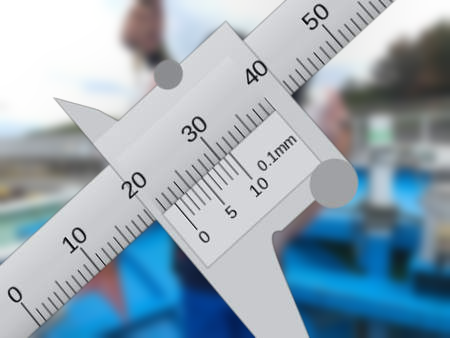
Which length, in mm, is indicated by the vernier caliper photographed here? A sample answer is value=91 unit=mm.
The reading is value=22.4 unit=mm
